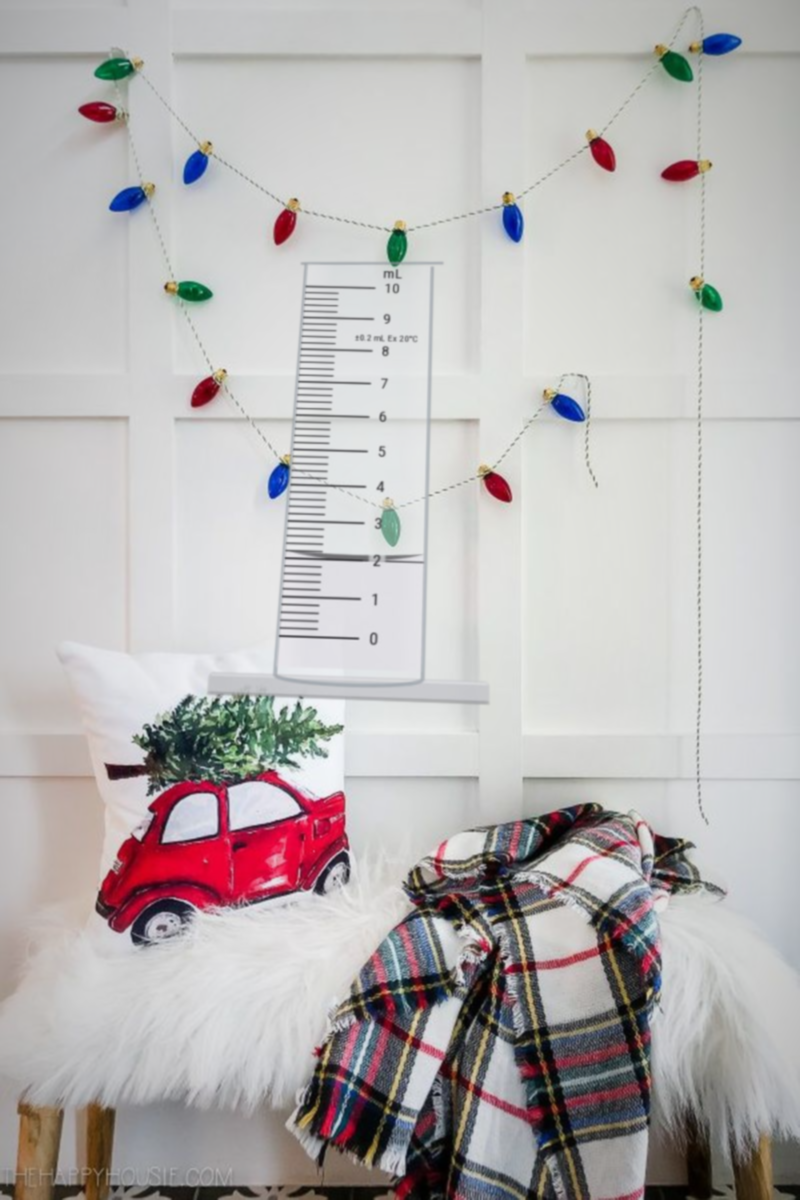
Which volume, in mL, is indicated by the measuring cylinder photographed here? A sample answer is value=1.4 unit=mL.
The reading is value=2 unit=mL
